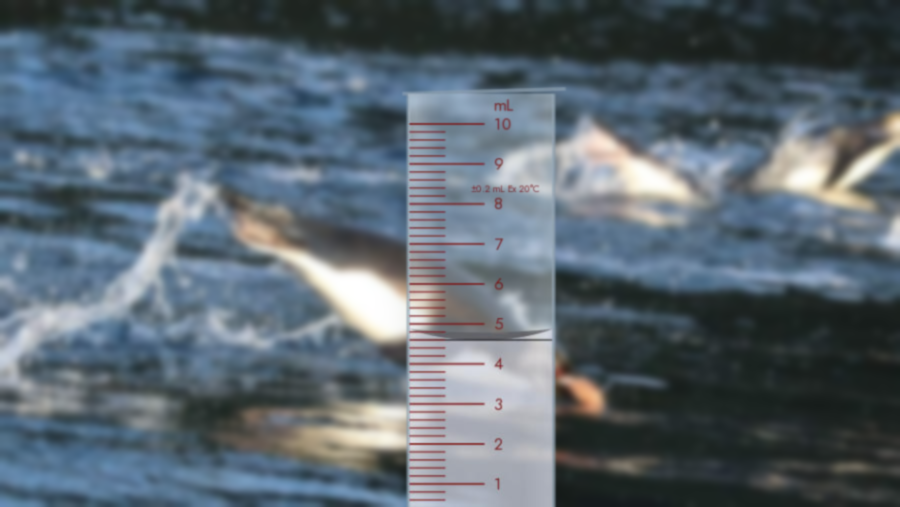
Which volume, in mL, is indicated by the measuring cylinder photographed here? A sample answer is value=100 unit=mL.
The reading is value=4.6 unit=mL
